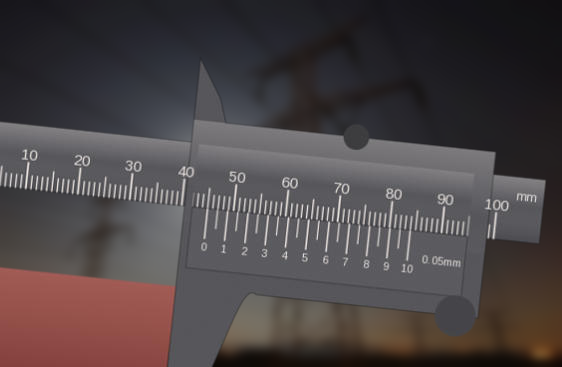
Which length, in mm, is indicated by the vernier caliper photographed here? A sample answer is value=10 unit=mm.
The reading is value=45.0 unit=mm
